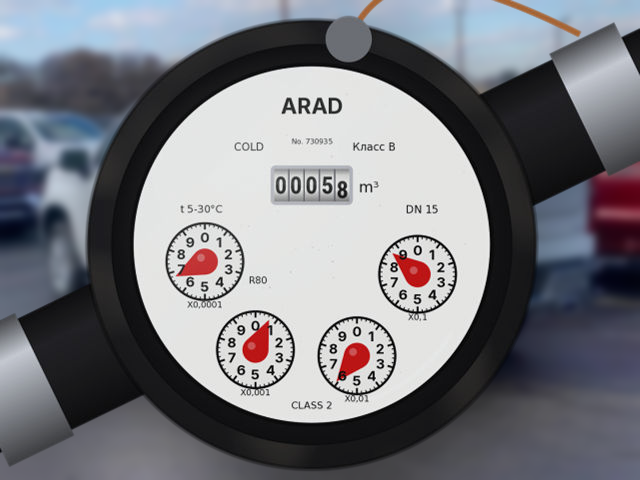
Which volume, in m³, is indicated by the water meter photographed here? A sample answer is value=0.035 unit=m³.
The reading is value=57.8606 unit=m³
